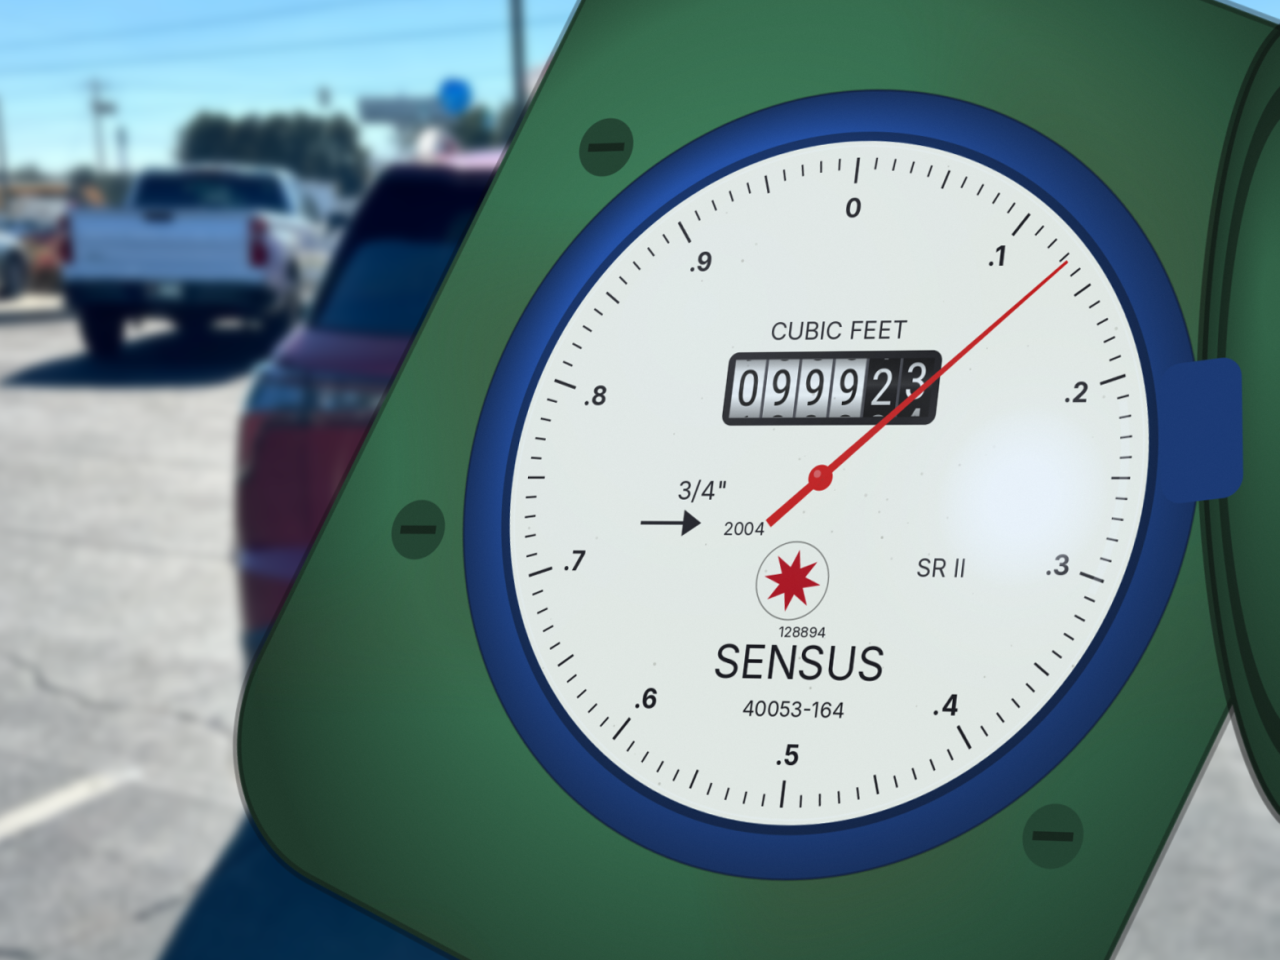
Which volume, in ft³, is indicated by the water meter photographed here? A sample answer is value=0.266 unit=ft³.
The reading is value=99923.13 unit=ft³
